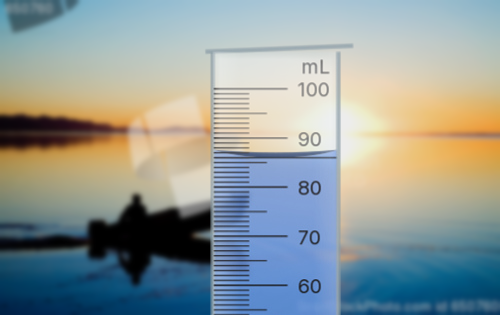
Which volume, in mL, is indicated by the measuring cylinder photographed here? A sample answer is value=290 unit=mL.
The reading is value=86 unit=mL
